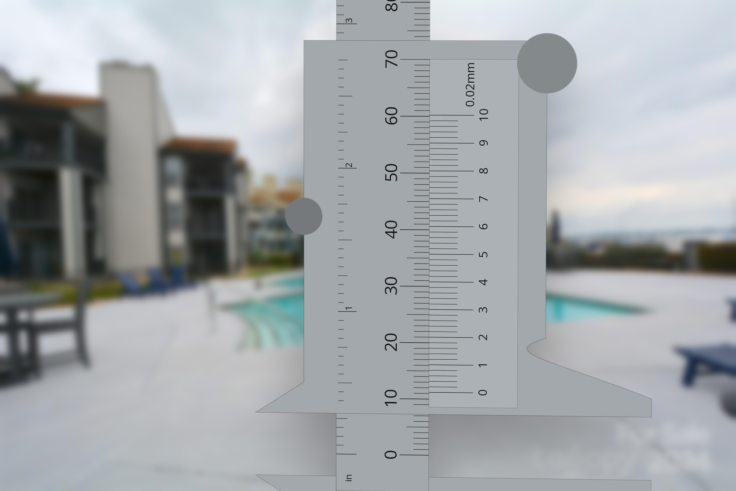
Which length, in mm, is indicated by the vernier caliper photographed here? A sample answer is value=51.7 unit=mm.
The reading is value=11.2 unit=mm
